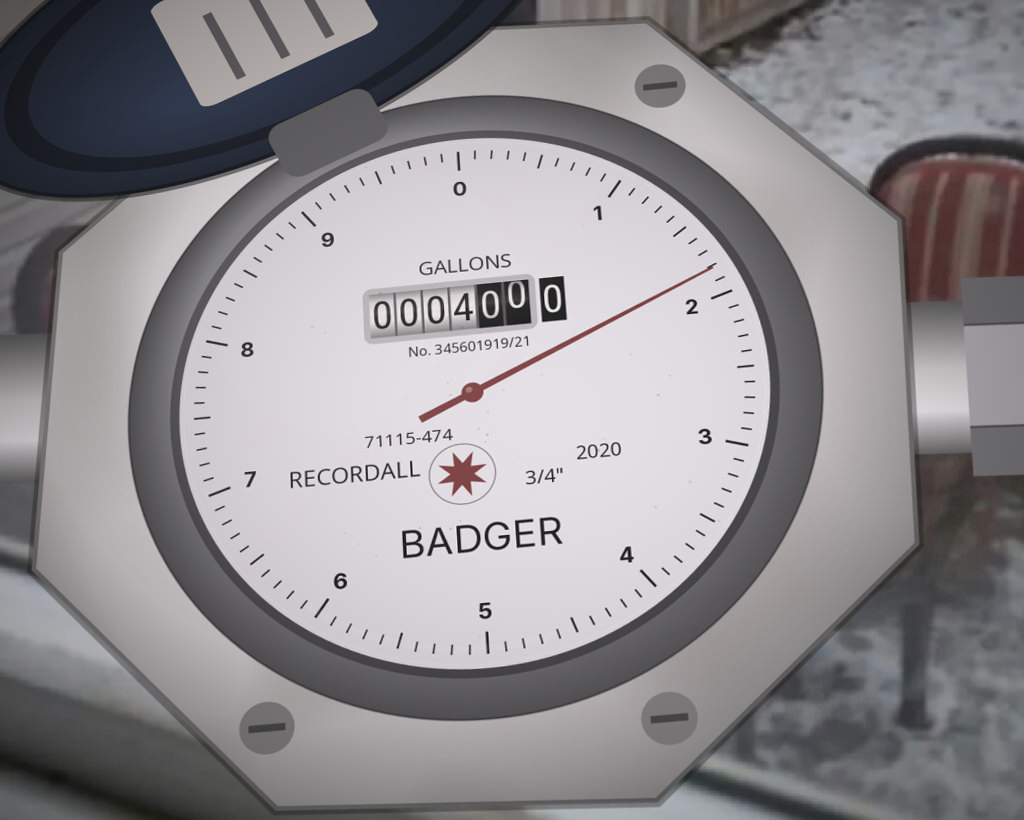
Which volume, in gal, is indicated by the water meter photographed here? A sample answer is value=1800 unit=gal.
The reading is value=4001.8 unit=gal
